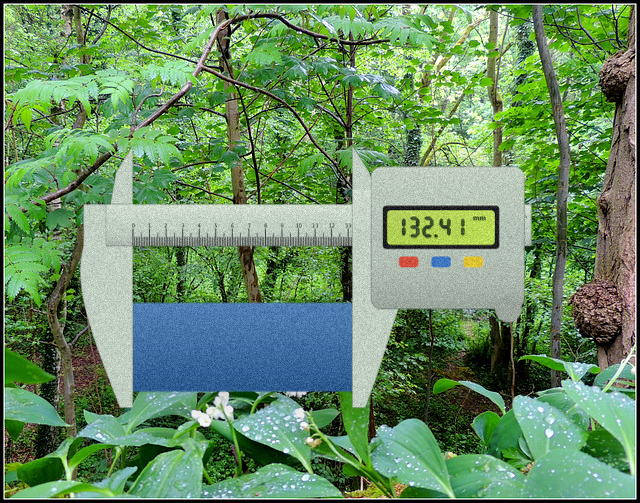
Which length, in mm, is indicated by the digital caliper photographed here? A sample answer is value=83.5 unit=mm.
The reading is value=132.41 unit=mm
